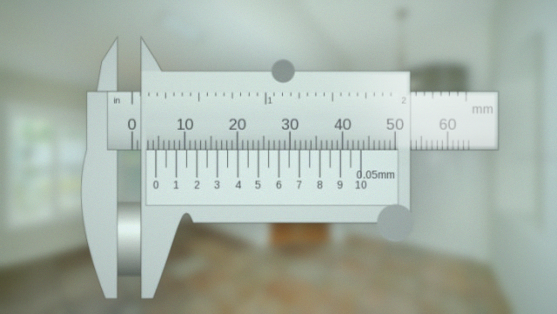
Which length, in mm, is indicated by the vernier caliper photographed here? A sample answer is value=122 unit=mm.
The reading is value=4.5 unit=mm
